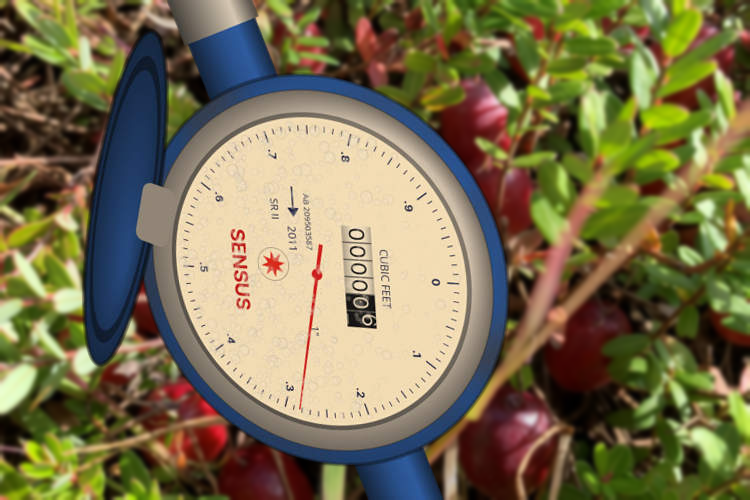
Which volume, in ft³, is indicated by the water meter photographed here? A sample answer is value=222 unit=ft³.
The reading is value=6.28 unit=ft³
